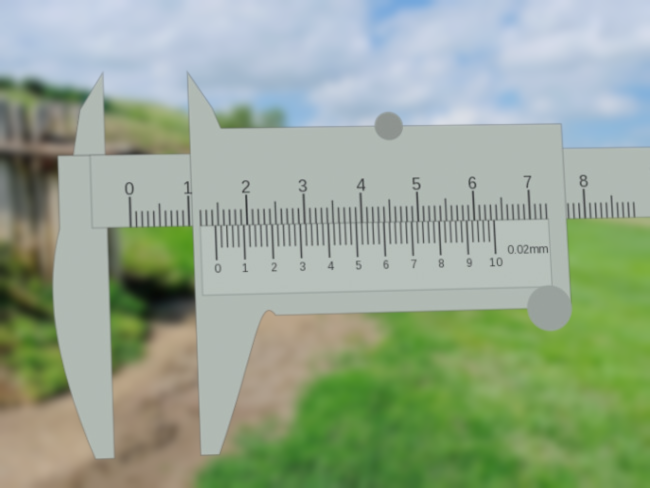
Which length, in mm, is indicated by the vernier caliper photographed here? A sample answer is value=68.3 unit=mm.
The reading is value=14.5 unit=mm
